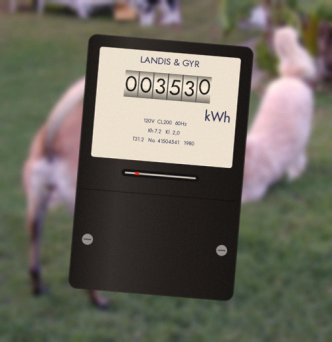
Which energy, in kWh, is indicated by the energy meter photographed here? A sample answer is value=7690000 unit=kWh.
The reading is value=3530 unit=kWh
